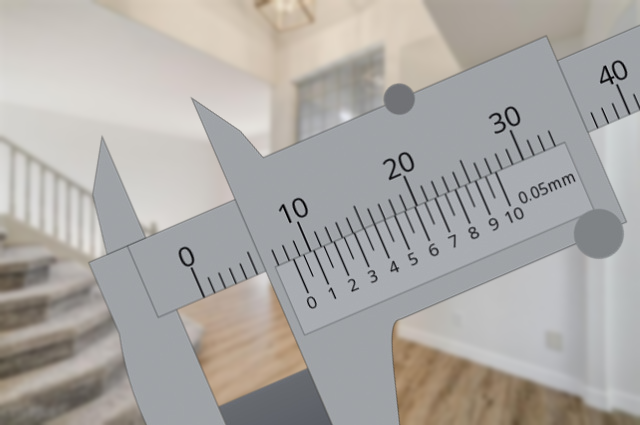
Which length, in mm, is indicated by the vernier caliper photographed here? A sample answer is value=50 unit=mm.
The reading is value=8.4 unit=mm
